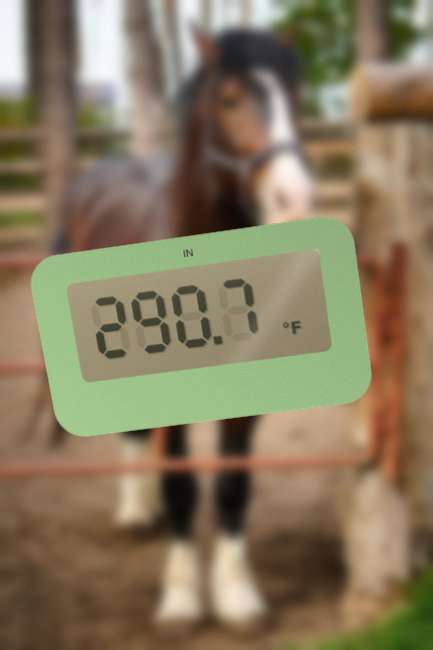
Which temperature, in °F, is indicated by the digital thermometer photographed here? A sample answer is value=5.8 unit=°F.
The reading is value=290.7 unit=°F
